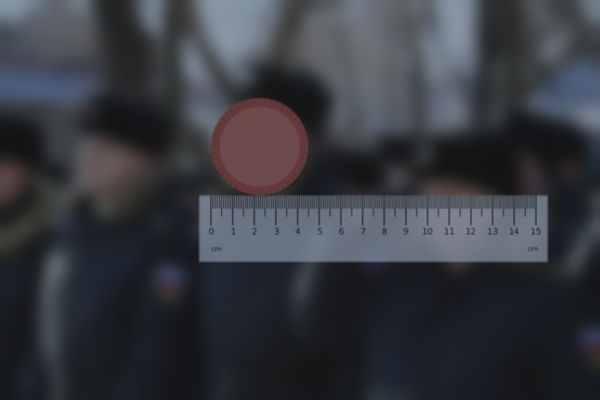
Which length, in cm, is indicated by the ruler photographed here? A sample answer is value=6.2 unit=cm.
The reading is value=4.5 unit=cm
